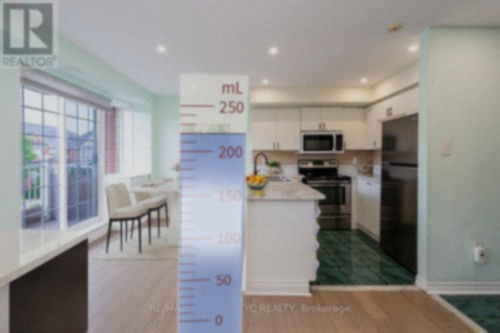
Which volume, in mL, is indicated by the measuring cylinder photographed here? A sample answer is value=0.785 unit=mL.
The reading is value=220 unit=mL
